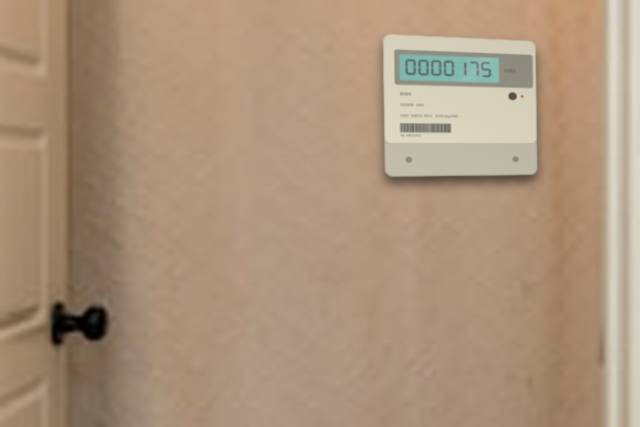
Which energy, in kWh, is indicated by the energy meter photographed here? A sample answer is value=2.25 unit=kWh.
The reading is value=175 unit=kWh
